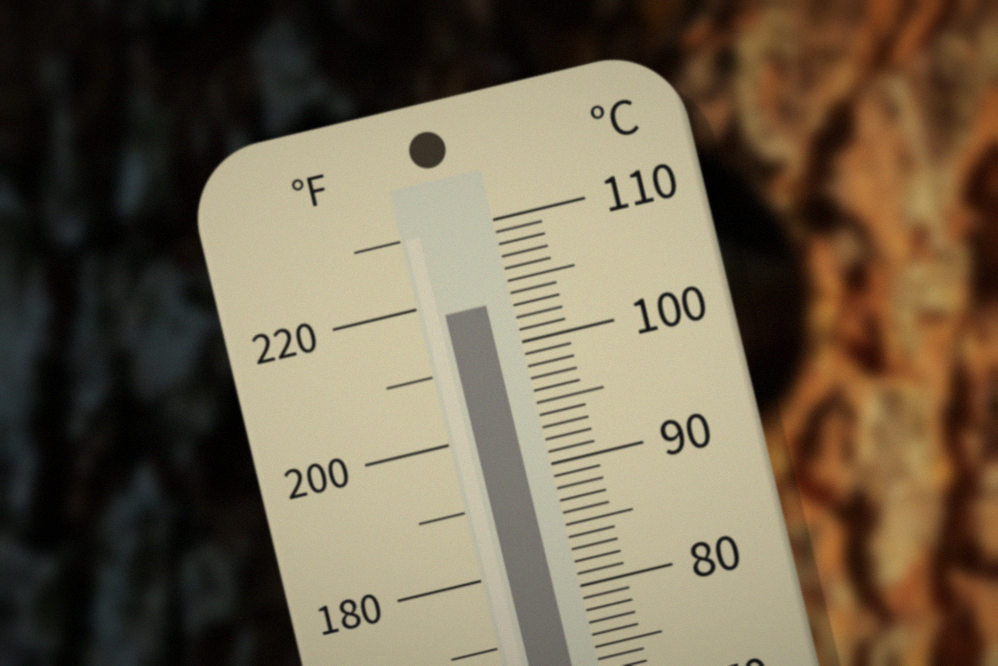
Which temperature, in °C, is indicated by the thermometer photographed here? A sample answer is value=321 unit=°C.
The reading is value=103.5 unit=°C
